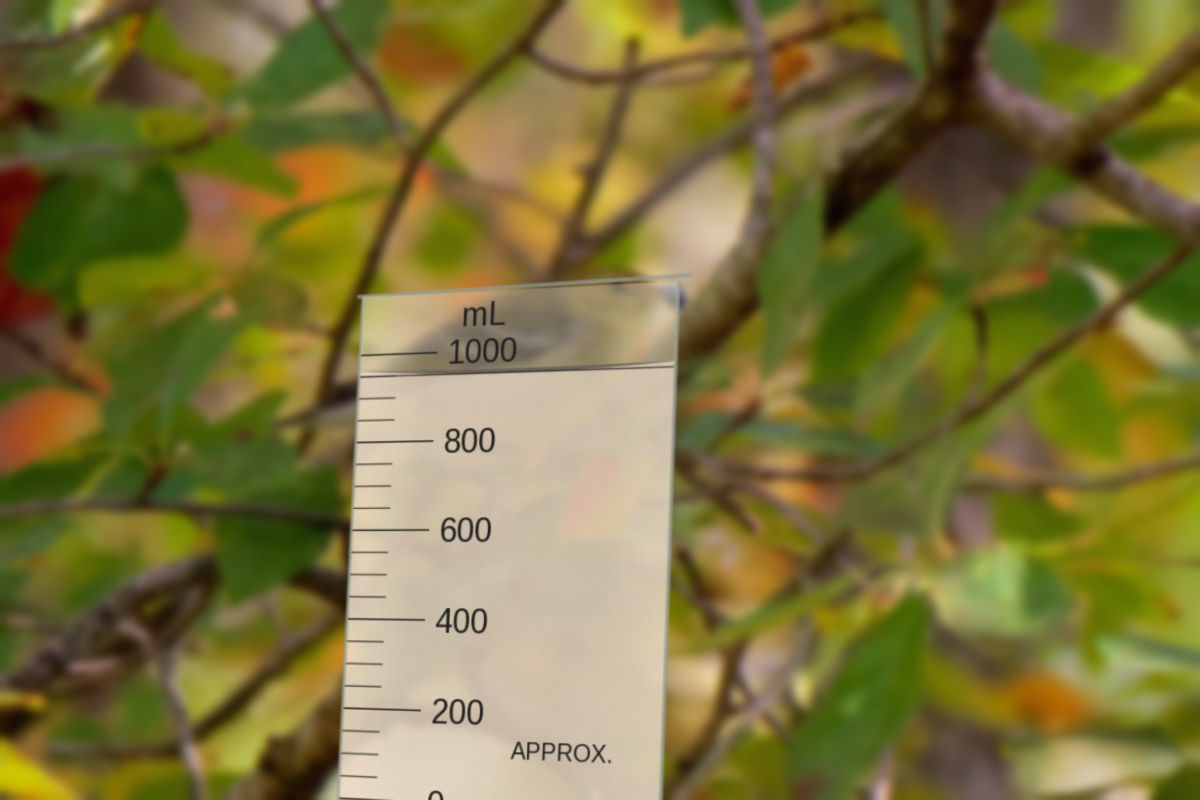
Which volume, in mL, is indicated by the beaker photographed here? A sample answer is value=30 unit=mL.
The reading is value=950 unit=mL
